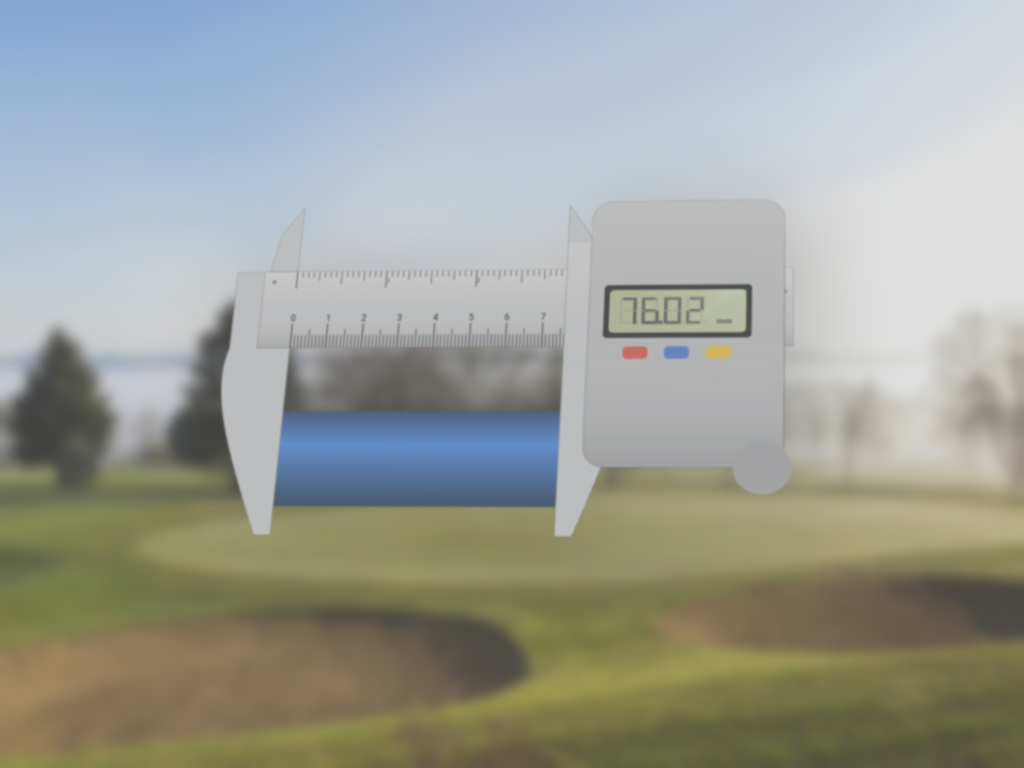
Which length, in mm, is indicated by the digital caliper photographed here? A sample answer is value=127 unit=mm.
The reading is value=76.02 unit=mm
